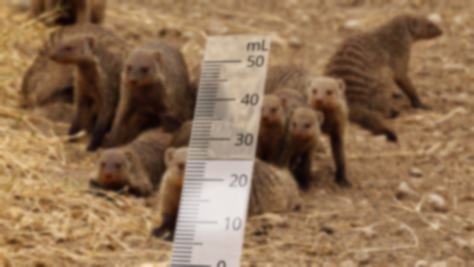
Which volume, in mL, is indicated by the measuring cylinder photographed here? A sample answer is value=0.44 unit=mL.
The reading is value=25 unit=mL
